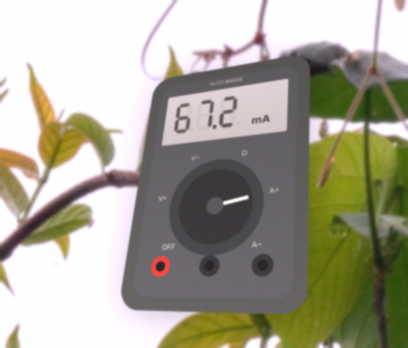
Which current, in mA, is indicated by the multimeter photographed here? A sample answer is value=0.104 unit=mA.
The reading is value=67.2 unit=mA
